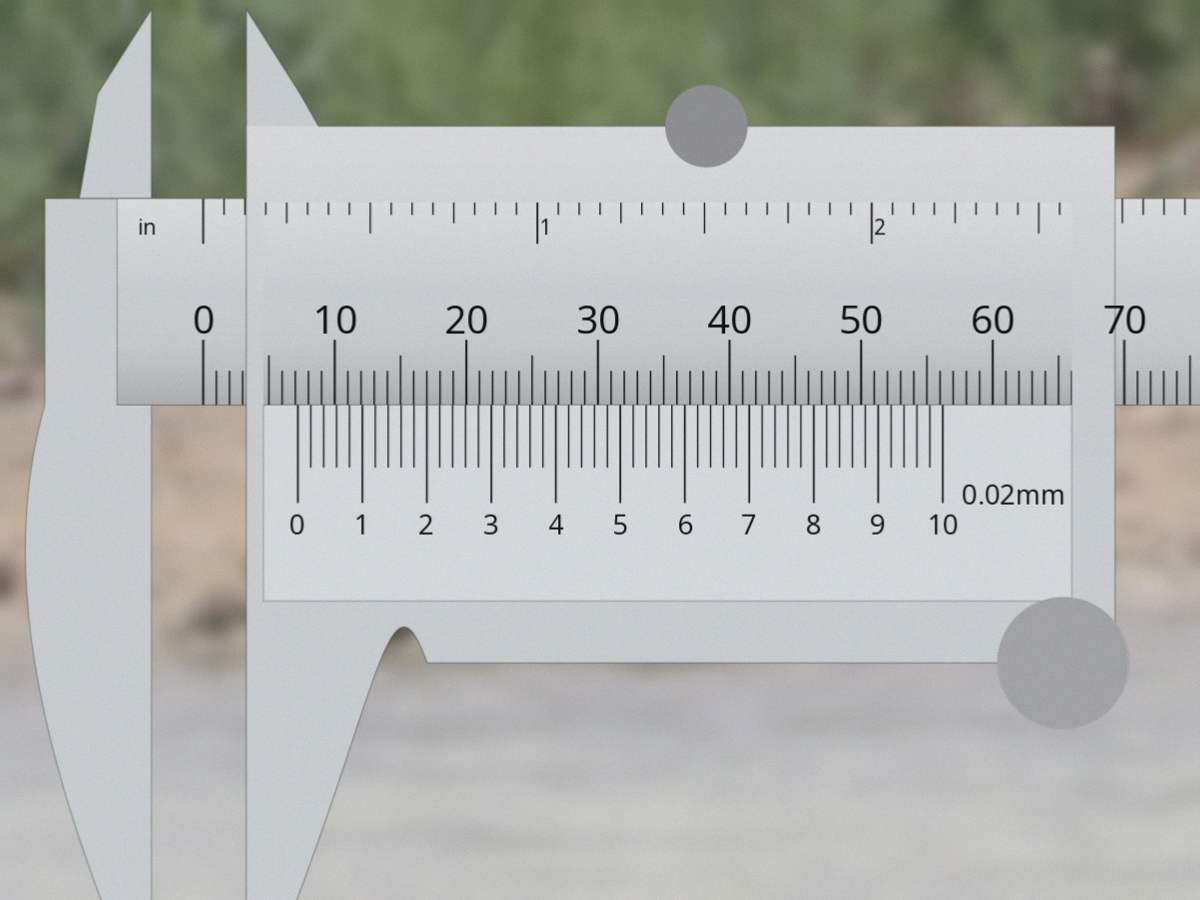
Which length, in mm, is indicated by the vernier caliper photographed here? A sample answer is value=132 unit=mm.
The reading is value=7.2 unit=mm
